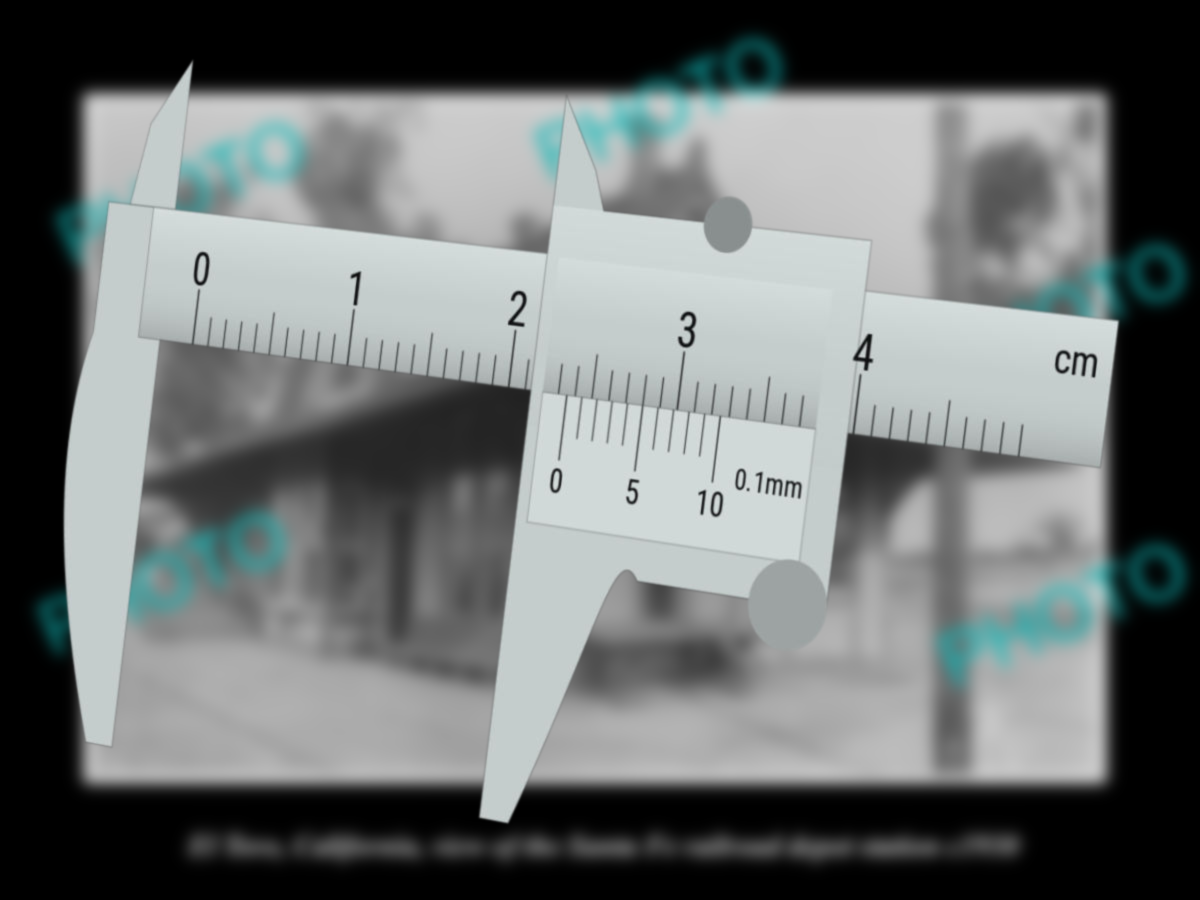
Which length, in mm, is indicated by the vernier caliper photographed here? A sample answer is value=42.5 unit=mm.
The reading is value=23.5 unit=mm
